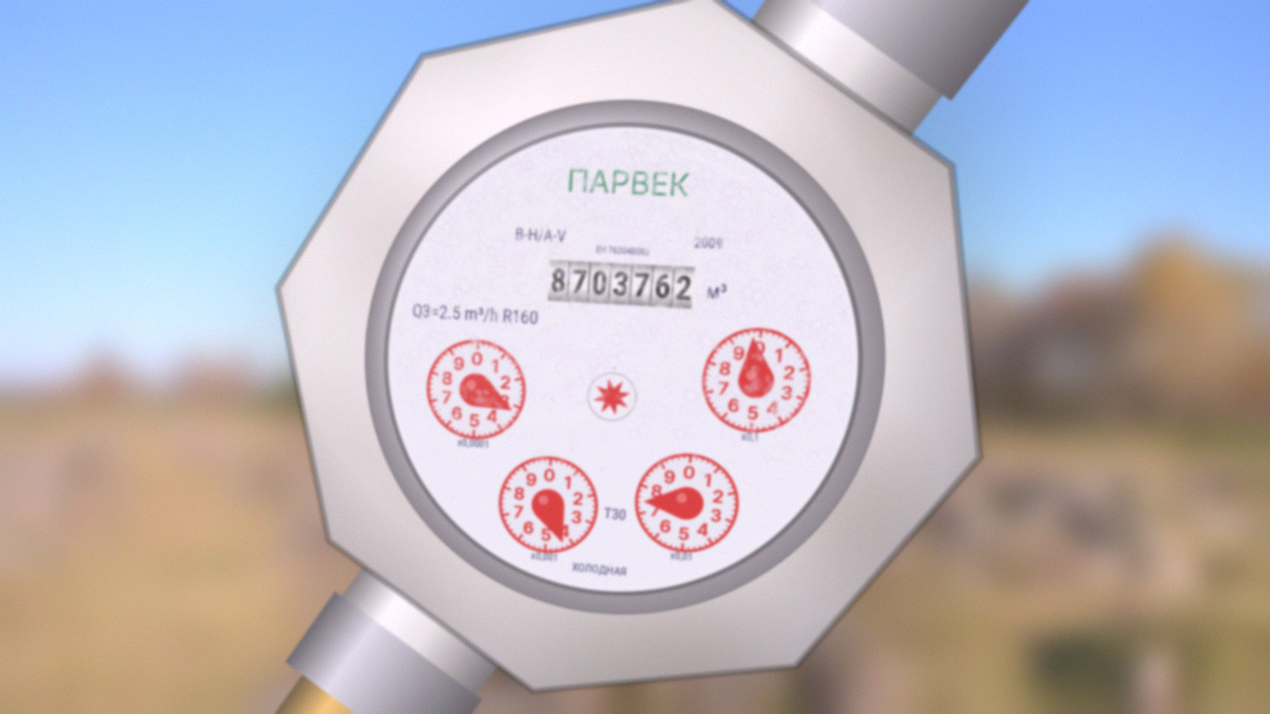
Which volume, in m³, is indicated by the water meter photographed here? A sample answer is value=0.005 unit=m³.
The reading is value=8703761.9743 unit=m³
